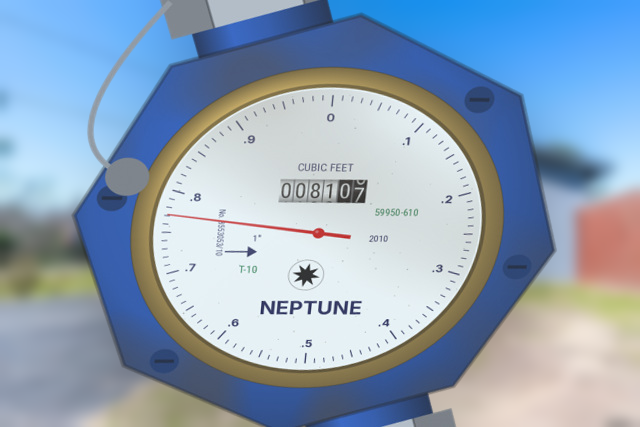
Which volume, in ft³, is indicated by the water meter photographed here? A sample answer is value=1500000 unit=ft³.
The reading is value=8106.77 unit=ft³
